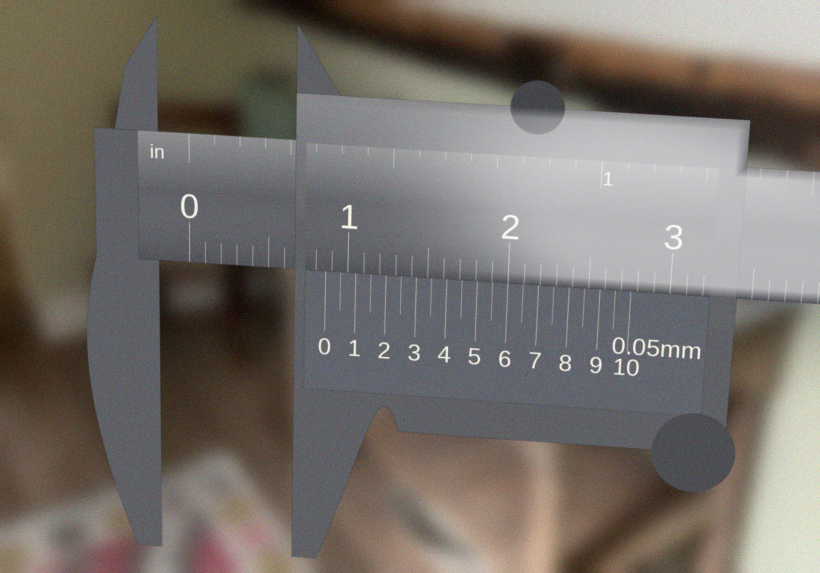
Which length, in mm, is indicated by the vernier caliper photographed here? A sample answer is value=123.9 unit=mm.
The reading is value=8.6 unit=mm
